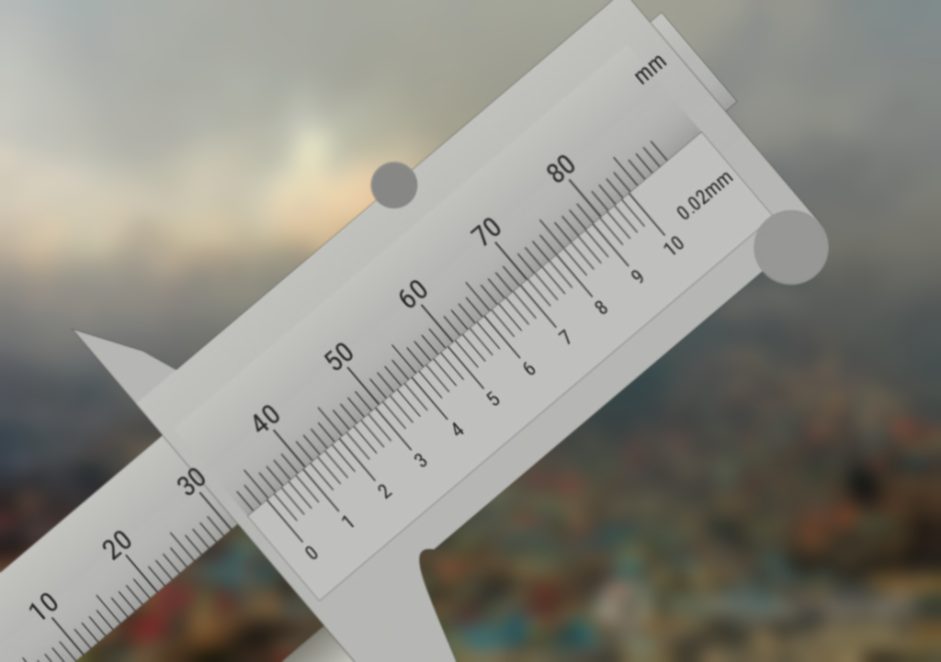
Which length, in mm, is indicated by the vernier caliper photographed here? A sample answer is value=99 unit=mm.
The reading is value=34.8 unit=mm
